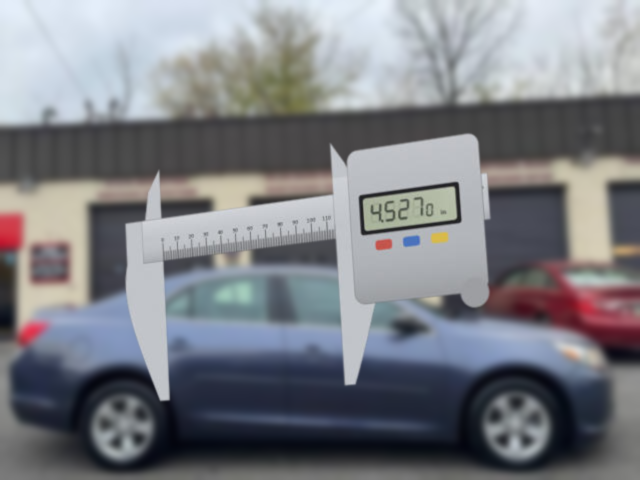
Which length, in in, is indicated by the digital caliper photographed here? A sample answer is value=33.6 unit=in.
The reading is value=4.5270 unit=in
